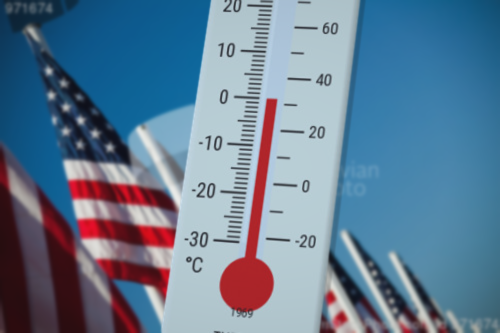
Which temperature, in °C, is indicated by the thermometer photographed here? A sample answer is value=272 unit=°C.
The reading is value=0 unit=°C
